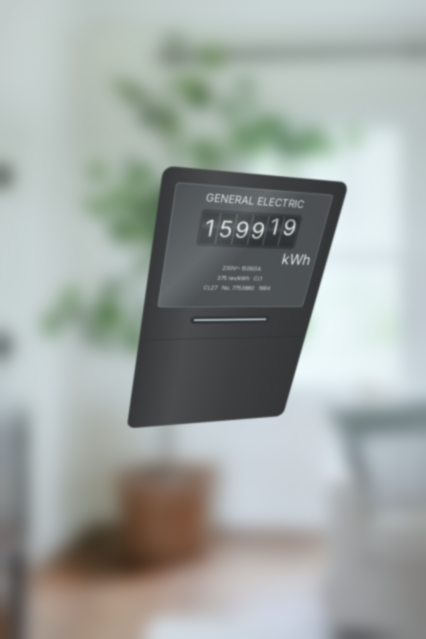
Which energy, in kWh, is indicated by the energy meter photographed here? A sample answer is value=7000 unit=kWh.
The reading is value=159919 unit=kWh
